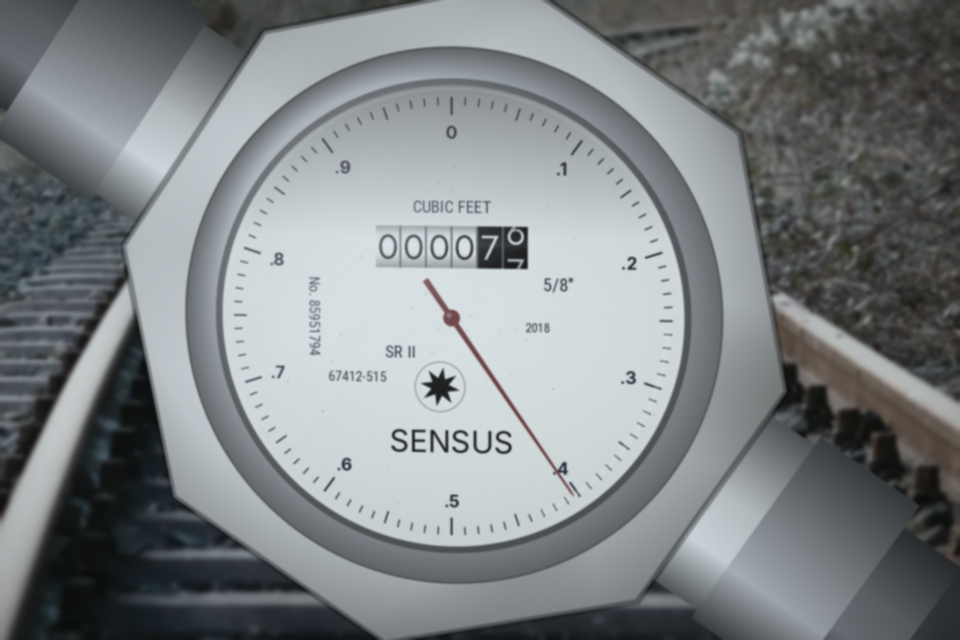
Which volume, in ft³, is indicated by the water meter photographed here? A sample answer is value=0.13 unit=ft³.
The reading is value=76.40 unit=ft³
